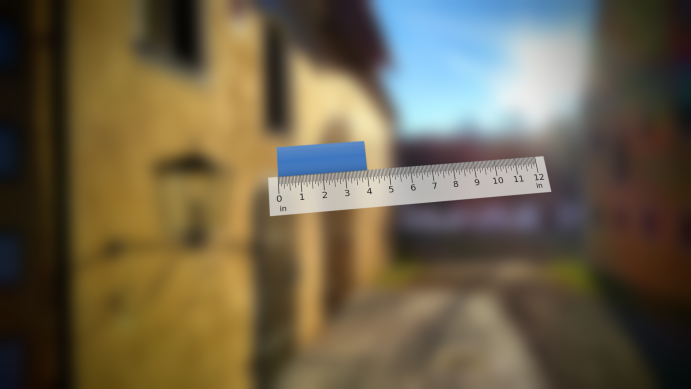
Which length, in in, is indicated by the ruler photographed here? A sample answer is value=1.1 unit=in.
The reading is value=4 unit=in
